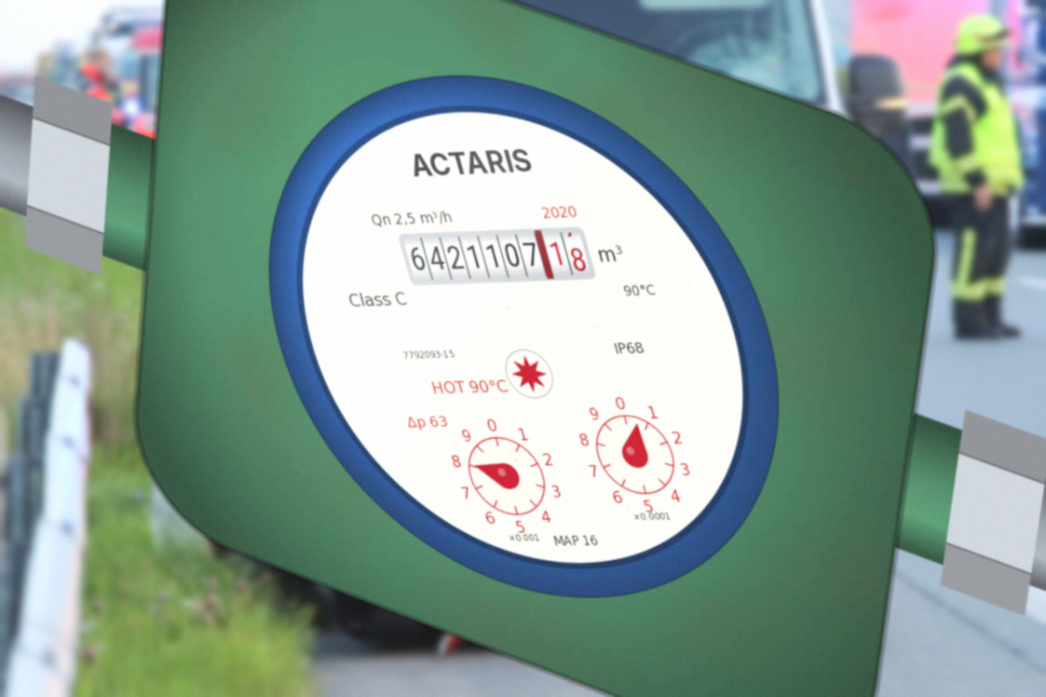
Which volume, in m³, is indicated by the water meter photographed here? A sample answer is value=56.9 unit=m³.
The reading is value=6421107.1780 unit=m³
